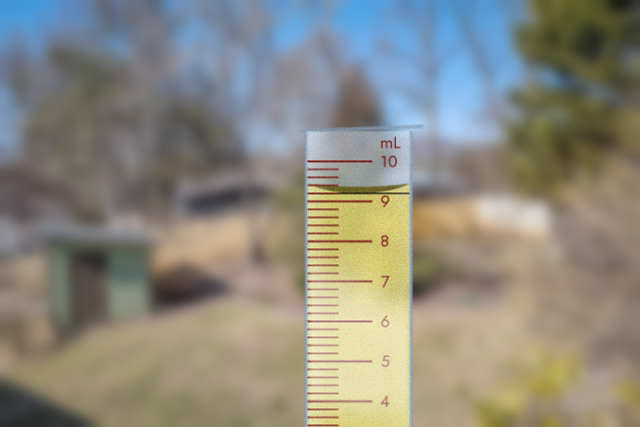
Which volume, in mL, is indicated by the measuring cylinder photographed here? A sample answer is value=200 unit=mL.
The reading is value=9.2 unit=mL
